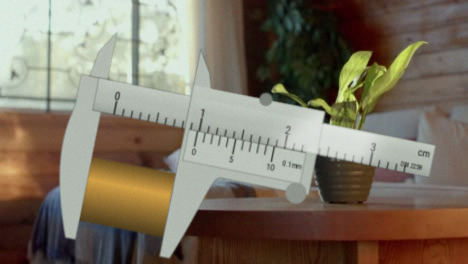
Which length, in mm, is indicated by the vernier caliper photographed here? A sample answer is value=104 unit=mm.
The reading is value=9.8 unit=mm
